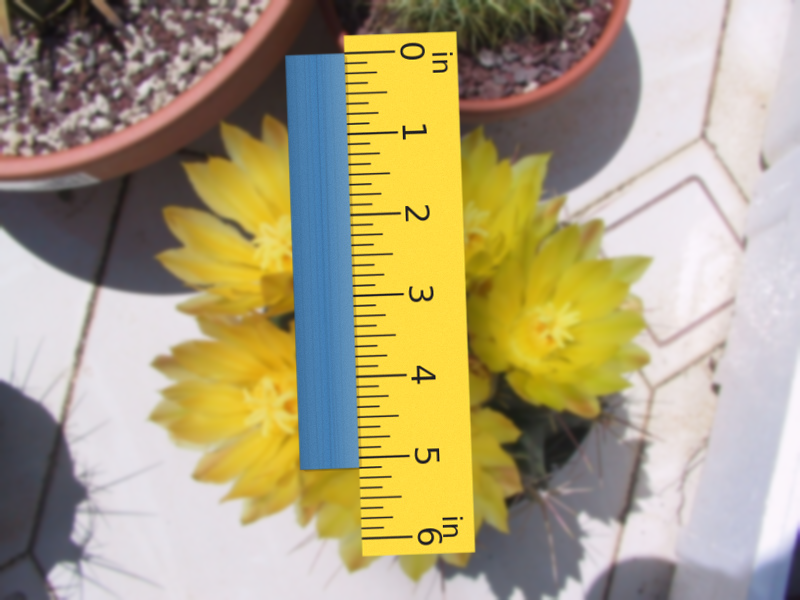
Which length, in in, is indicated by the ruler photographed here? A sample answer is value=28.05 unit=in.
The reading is value=5.125 unit=in
